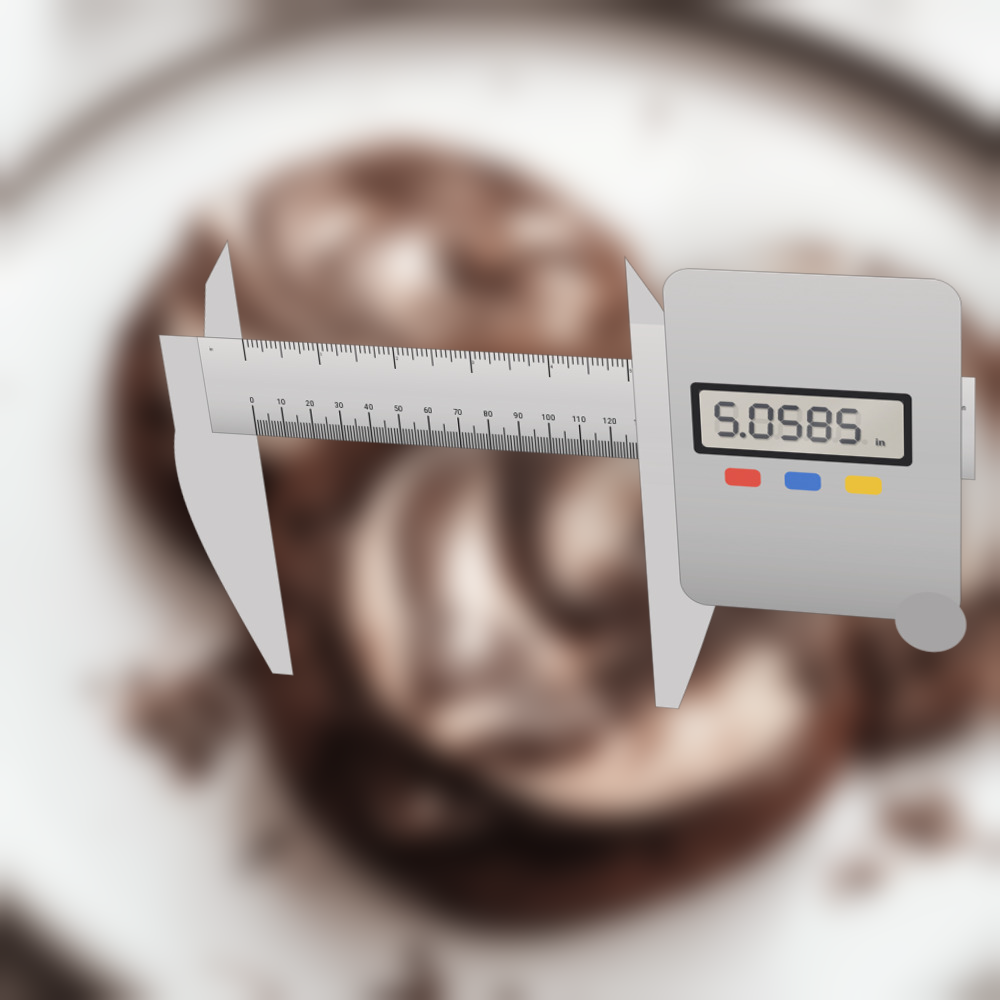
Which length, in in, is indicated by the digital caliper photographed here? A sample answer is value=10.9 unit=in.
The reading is value=5.0585 unit=in
